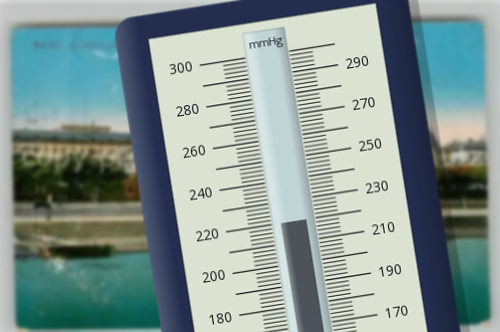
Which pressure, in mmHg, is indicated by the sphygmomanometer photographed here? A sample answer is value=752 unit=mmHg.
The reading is value=220 unit=mmHg
